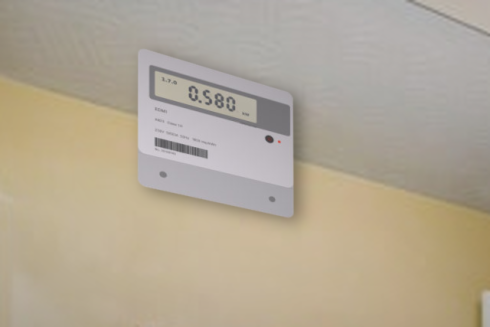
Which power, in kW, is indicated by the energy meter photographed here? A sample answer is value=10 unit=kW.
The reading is value=0.580 unit=kW
